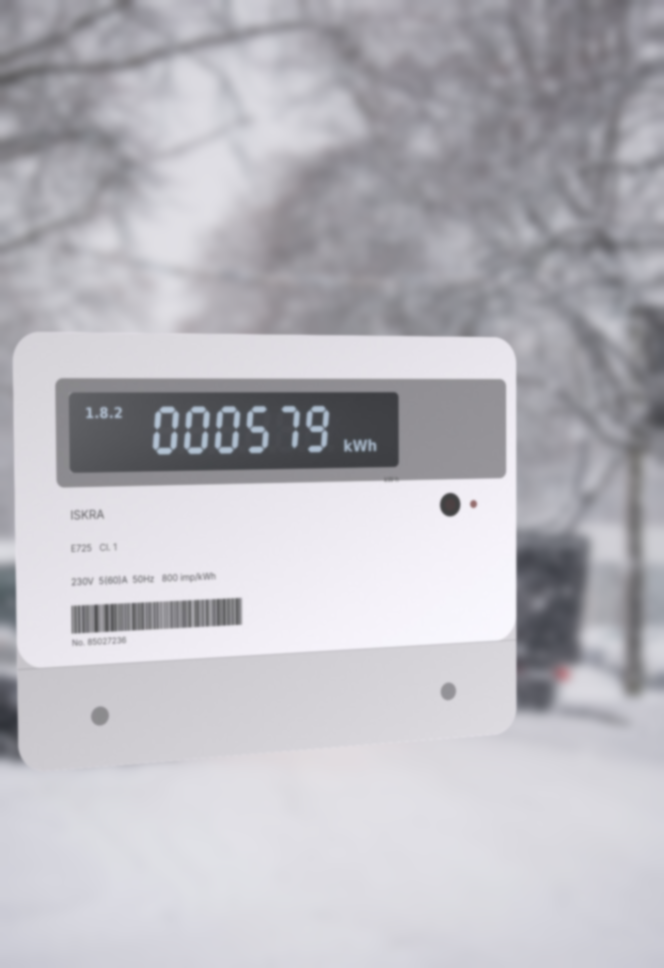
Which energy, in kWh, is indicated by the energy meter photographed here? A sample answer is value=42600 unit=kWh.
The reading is value=579 unit=kWh
